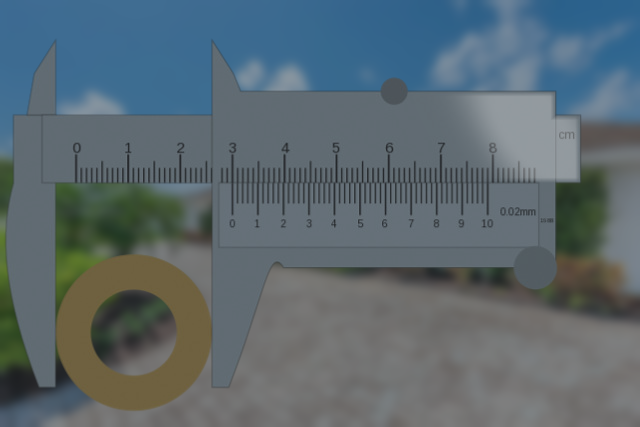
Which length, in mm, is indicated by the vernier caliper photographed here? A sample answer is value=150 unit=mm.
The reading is value=30.0 unit=mm
